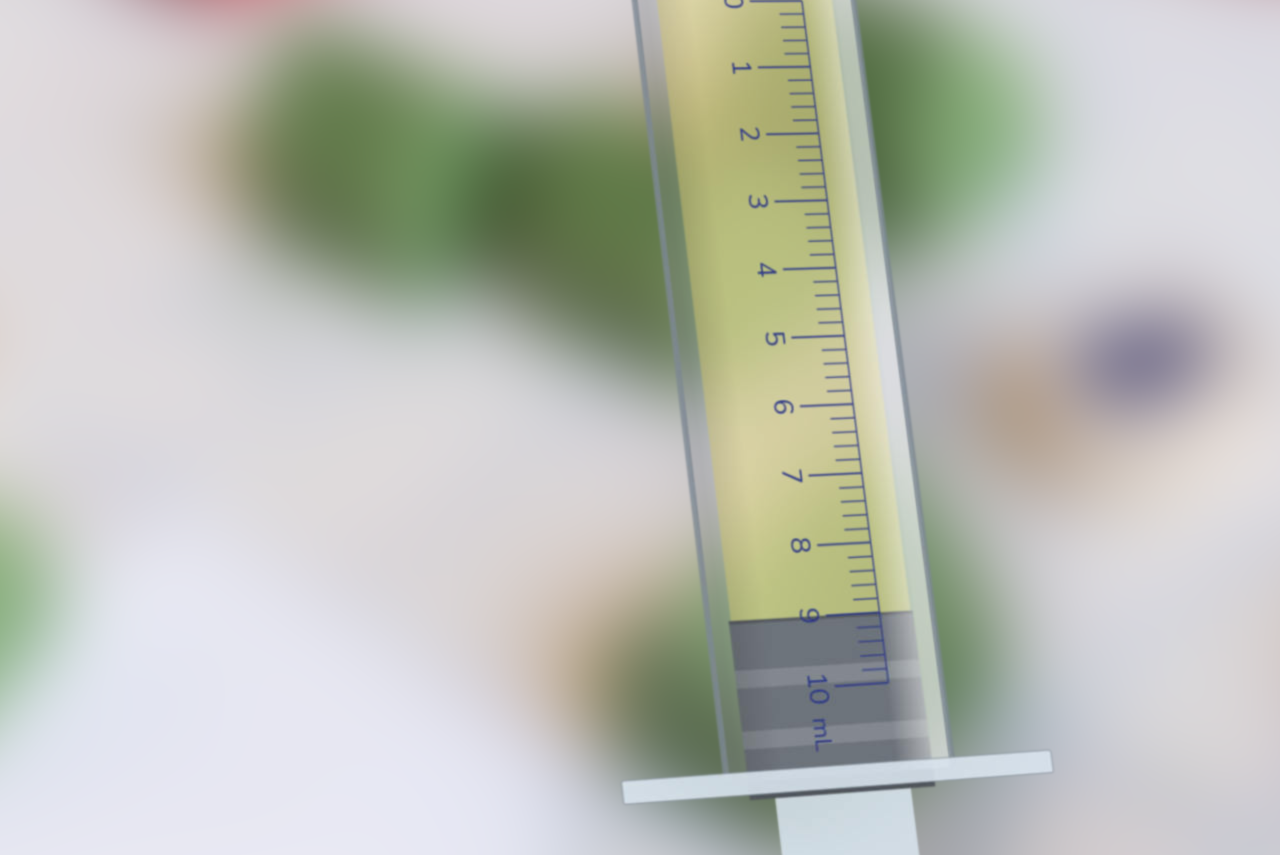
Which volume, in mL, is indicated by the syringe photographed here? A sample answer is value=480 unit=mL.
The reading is value=9 unit=mL
